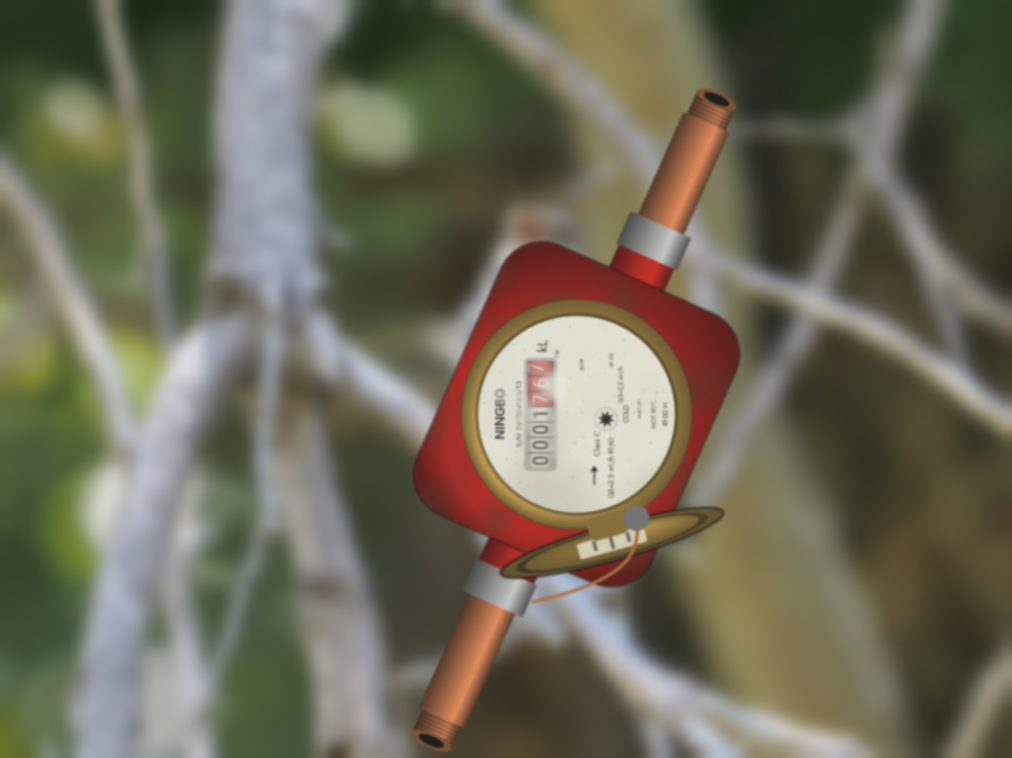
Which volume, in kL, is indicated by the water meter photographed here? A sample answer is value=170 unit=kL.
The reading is value=1.767 unit=kL
